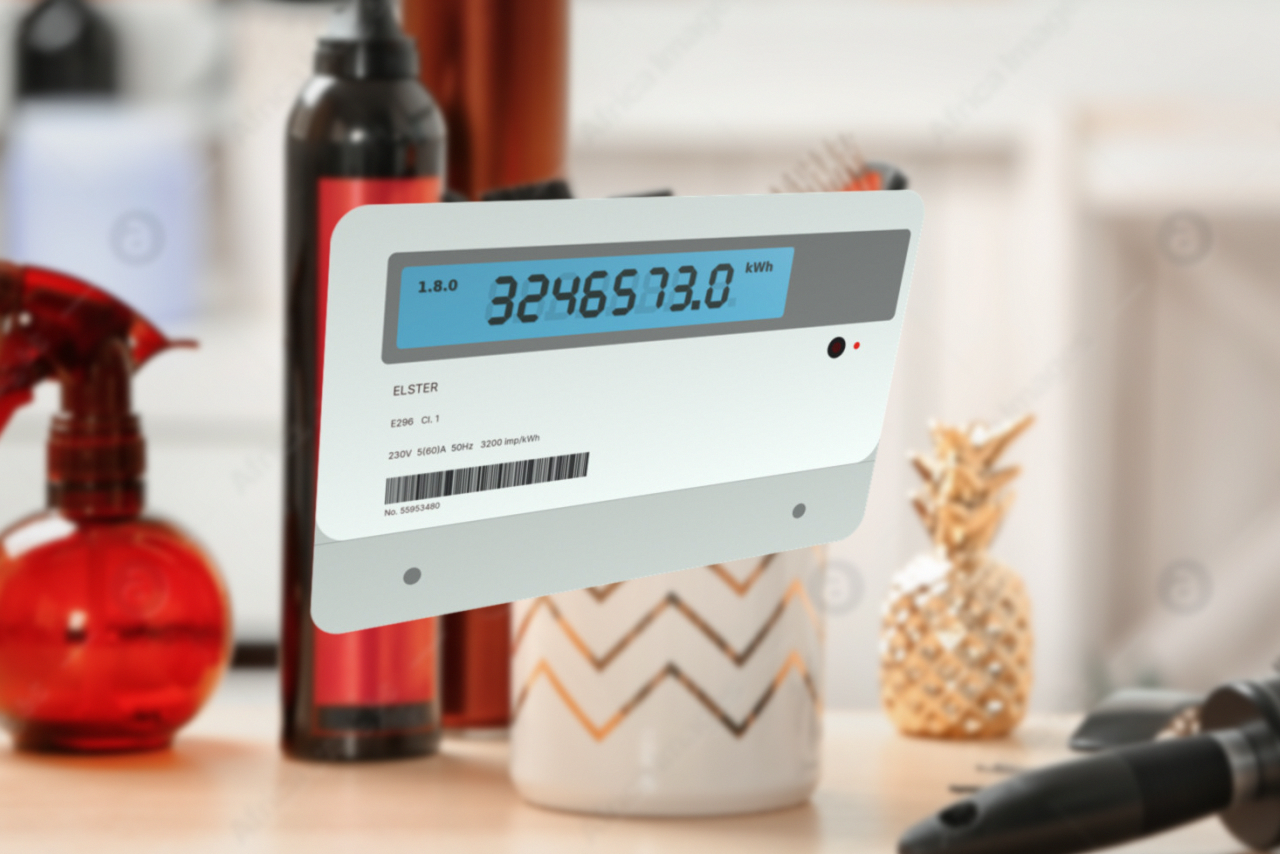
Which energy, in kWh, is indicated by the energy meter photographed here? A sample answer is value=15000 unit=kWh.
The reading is value=3246573.0 unit=kWh
